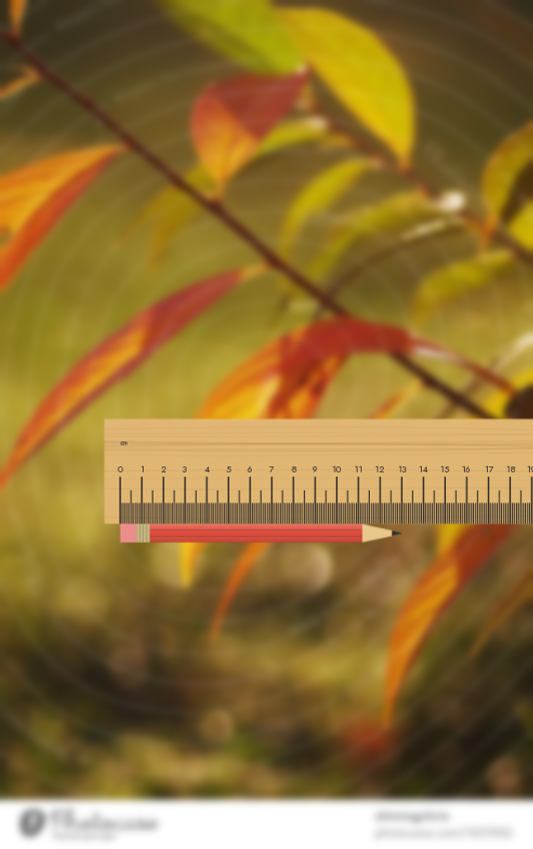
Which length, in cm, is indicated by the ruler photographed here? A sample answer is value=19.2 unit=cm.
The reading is value=13 unit=cm
